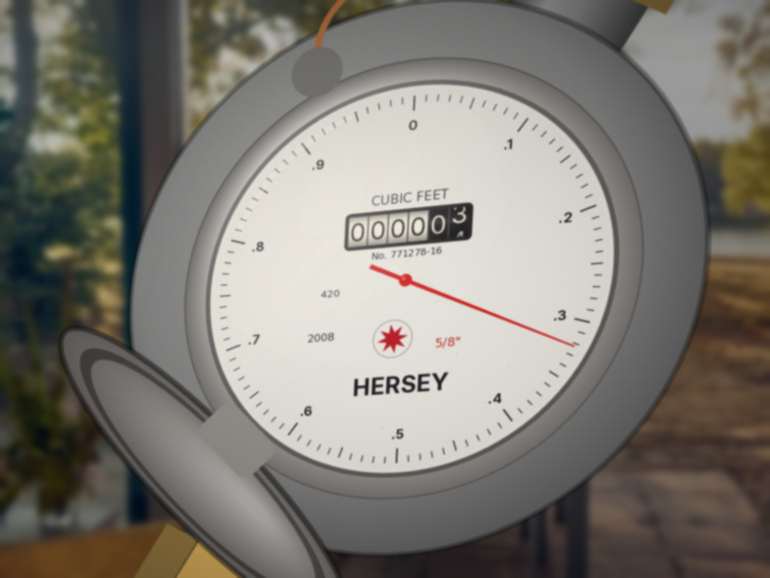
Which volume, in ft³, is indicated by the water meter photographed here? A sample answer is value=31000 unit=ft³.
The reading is value=3.32 unit=ft³
